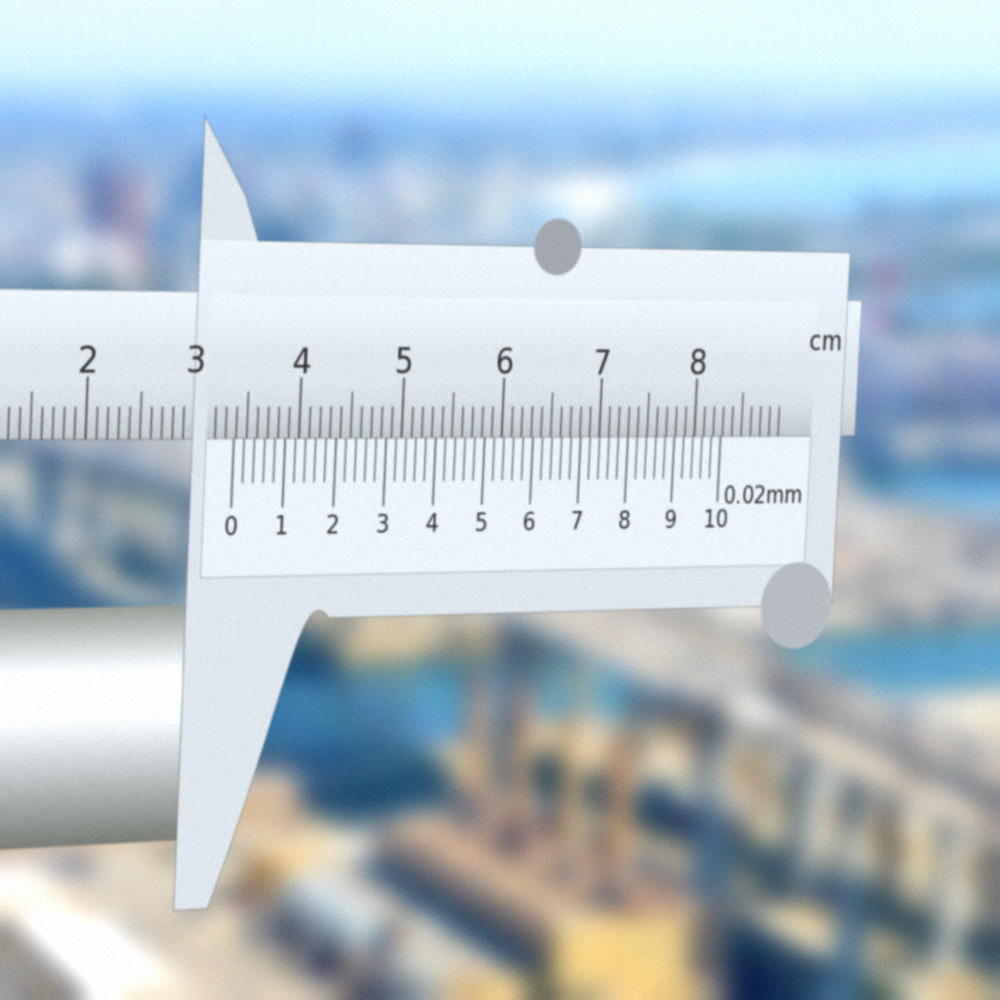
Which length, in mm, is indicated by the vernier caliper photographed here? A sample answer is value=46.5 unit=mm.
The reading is value=33.8 unit=mm
